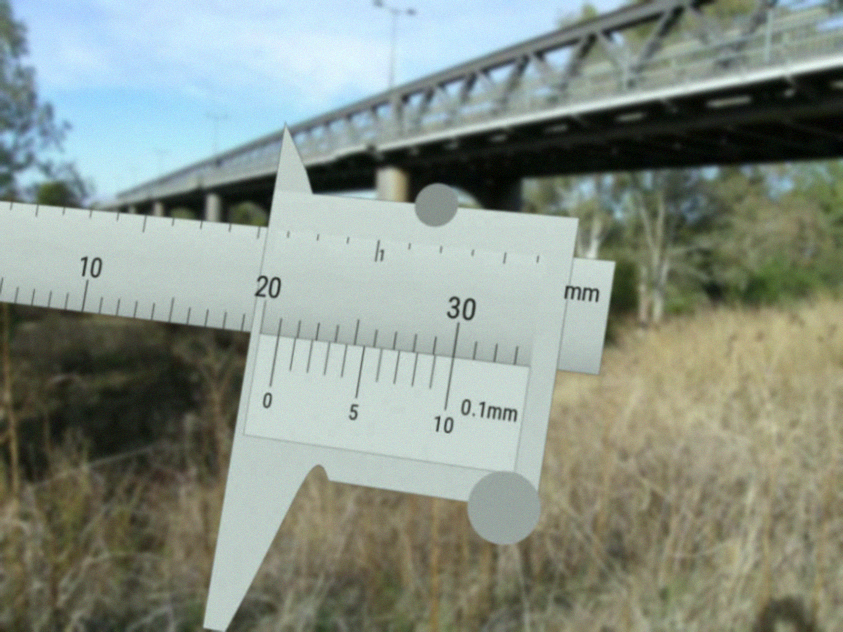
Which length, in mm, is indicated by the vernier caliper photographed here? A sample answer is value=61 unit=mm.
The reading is value=21.0 unit=mm
